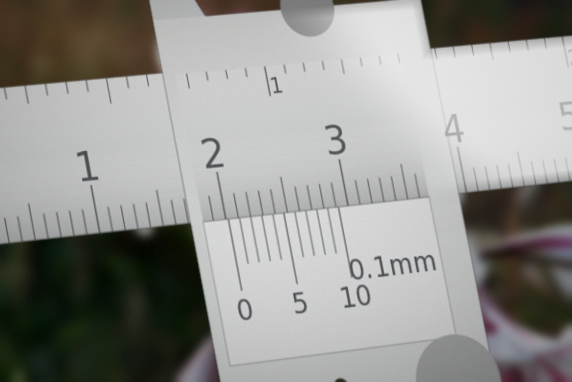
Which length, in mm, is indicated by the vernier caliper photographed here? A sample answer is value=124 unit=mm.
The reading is value=20.2 unit=mm
